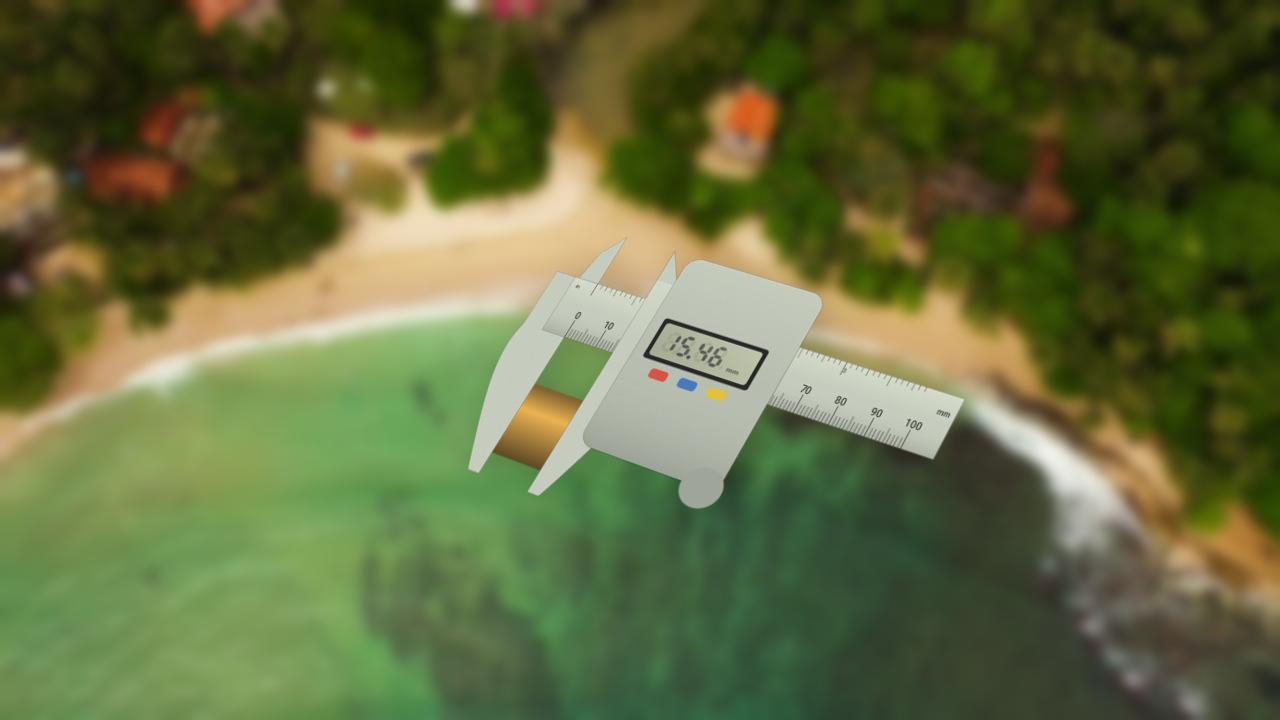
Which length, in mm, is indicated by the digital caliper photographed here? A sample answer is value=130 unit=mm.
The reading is value=15.46 unit=mm
